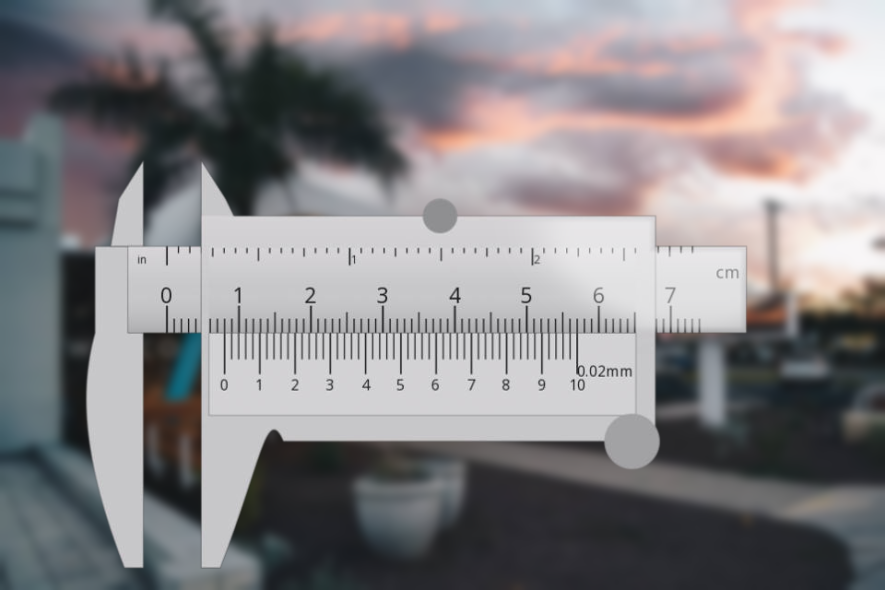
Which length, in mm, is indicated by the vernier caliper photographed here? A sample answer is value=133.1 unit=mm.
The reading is value=8.0 unit=mm
